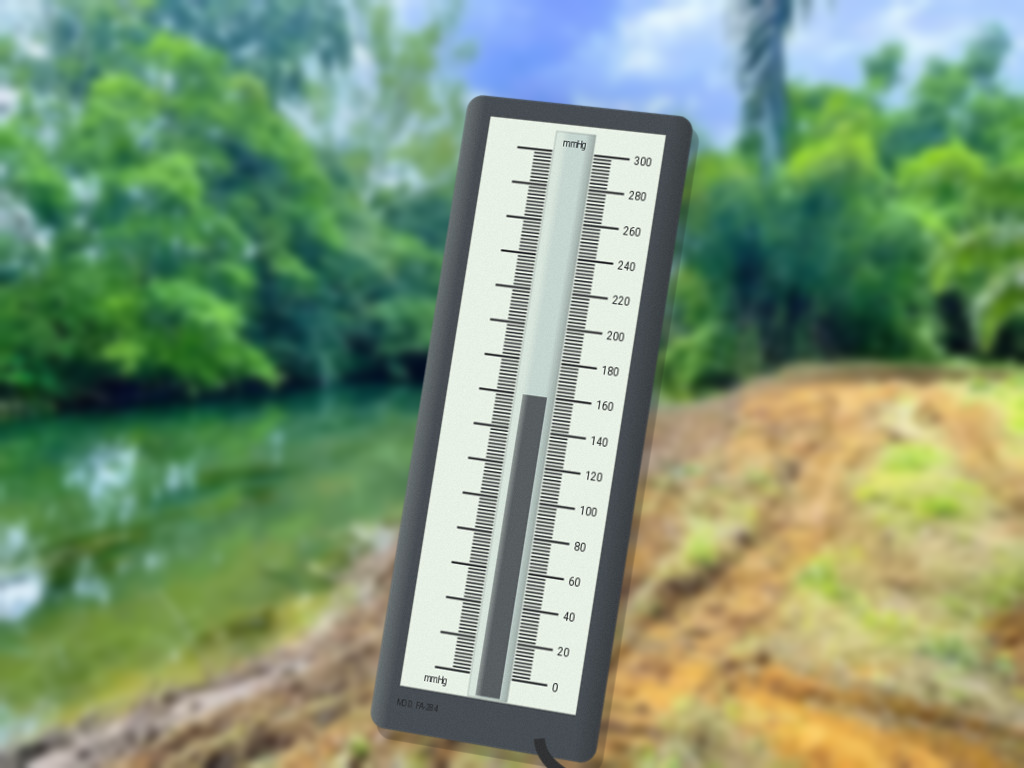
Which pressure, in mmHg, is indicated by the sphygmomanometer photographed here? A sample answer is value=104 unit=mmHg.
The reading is value=160 unit=mmHg
